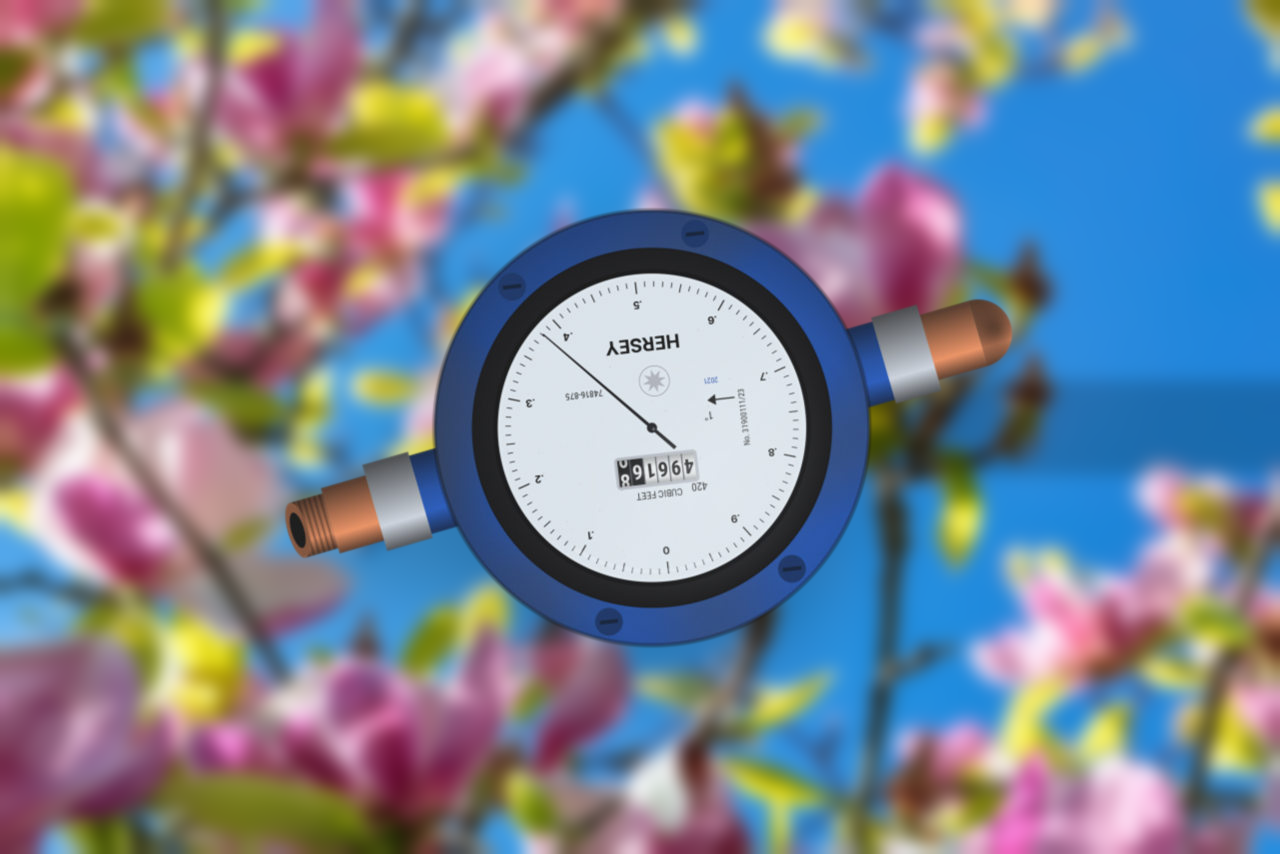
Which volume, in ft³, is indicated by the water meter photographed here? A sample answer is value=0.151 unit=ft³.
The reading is value=496168.38 unit=ft³
